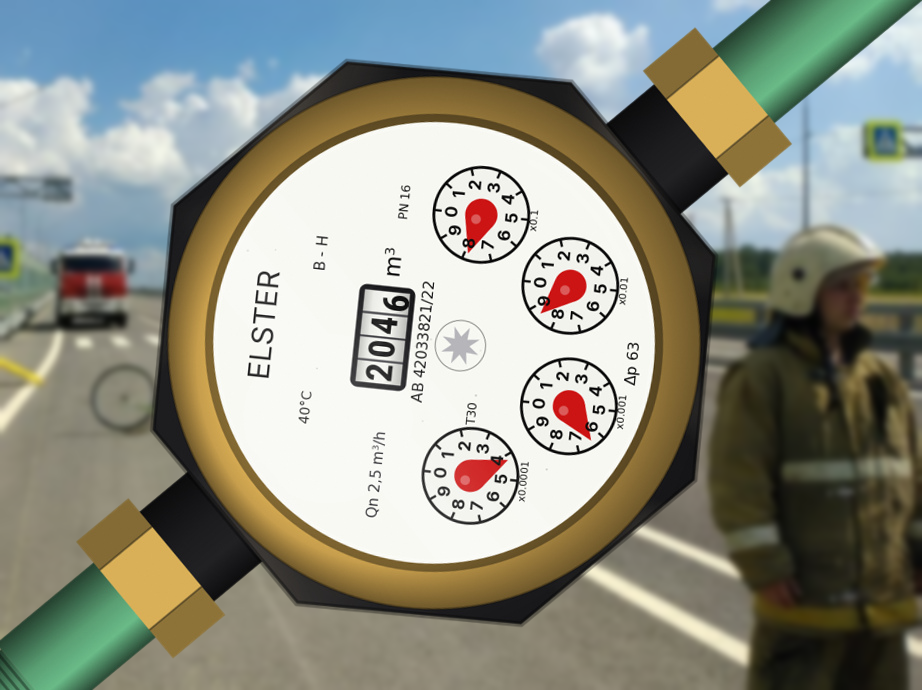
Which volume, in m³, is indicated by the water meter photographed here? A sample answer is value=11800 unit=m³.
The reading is value=2045.7864 unit=m³
